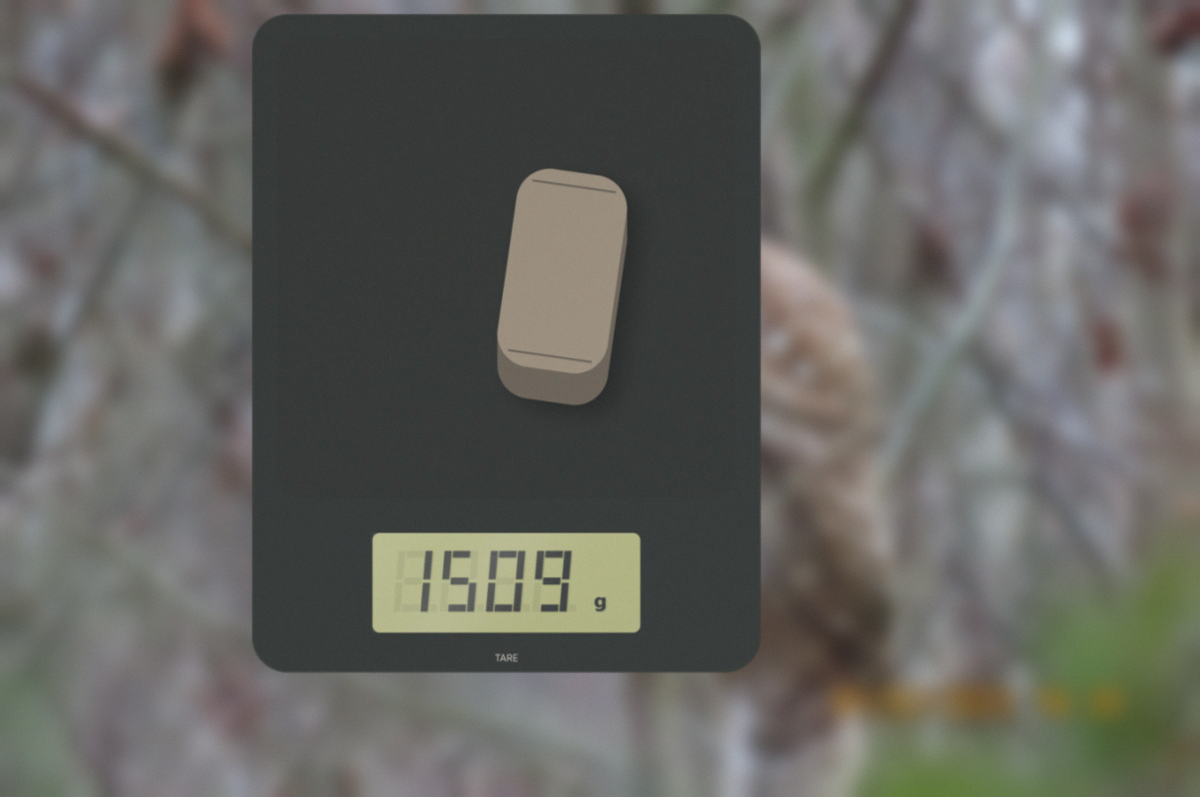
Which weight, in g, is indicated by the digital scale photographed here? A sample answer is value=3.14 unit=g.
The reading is value=1509 unit=g
